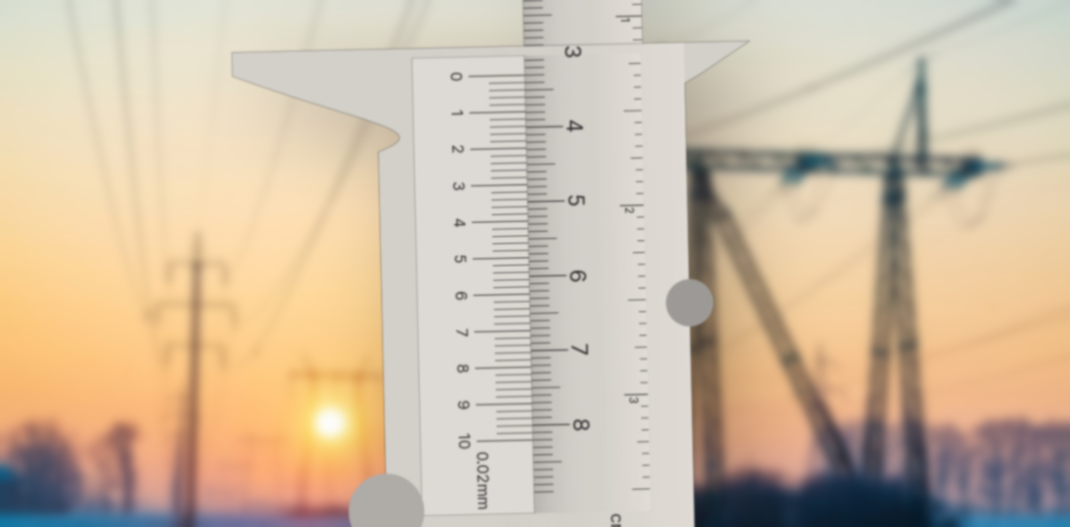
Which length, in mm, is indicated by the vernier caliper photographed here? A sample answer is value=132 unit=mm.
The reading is value=33.0 unit=mm
